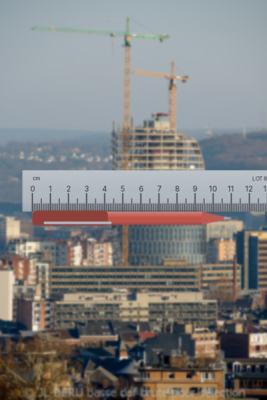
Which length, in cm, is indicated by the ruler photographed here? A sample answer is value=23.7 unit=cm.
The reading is value=11 unit=cm
